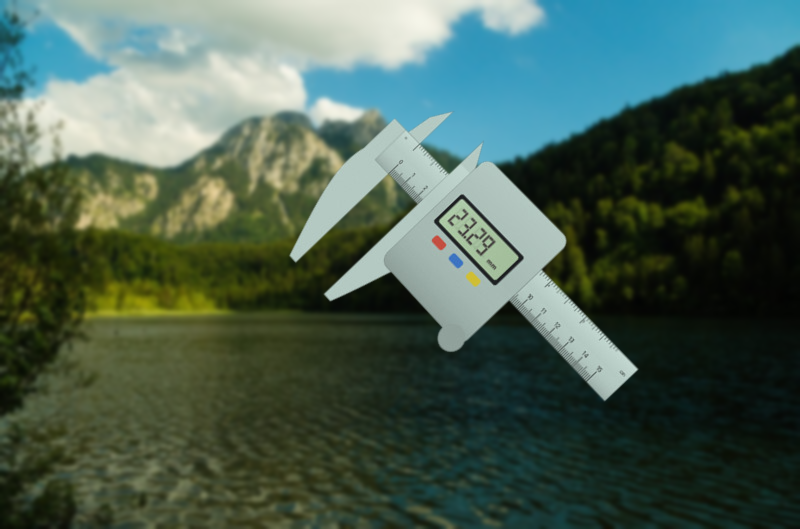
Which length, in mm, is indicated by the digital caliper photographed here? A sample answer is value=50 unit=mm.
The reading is value=23.29 unit=mm
